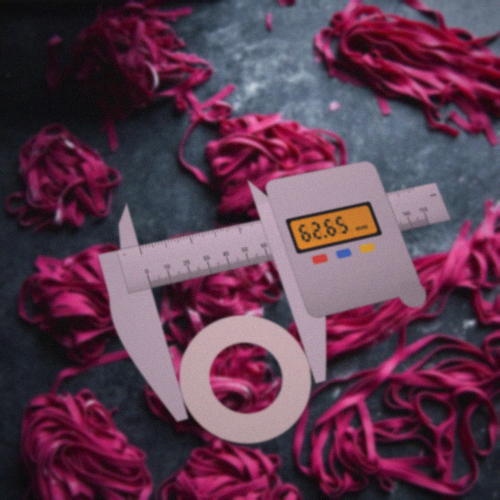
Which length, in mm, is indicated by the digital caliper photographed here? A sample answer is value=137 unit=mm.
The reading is value=62.65 unit=mm
